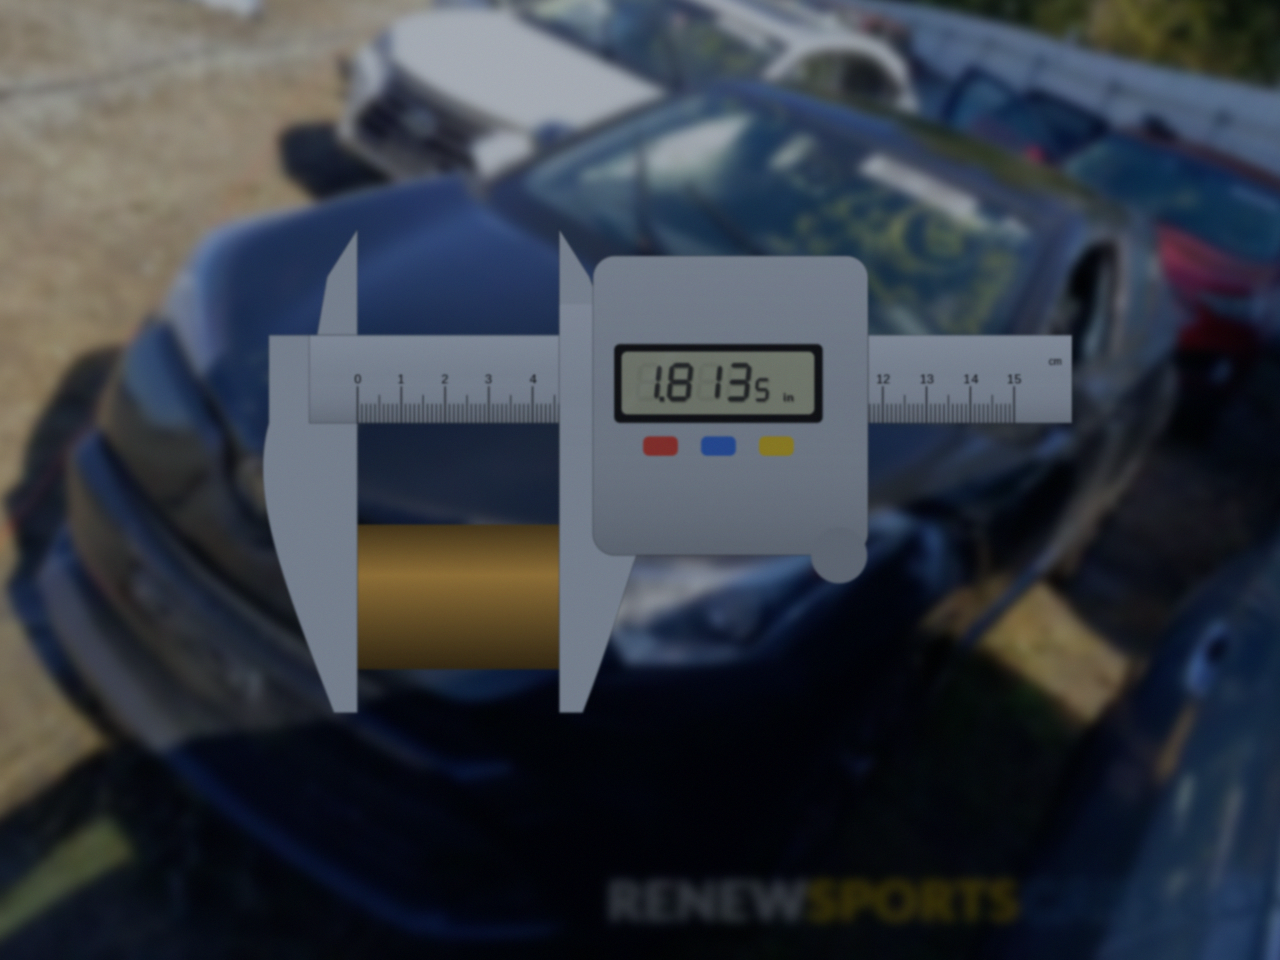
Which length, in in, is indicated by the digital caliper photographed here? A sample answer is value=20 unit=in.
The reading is value=1.8135 unit=in
